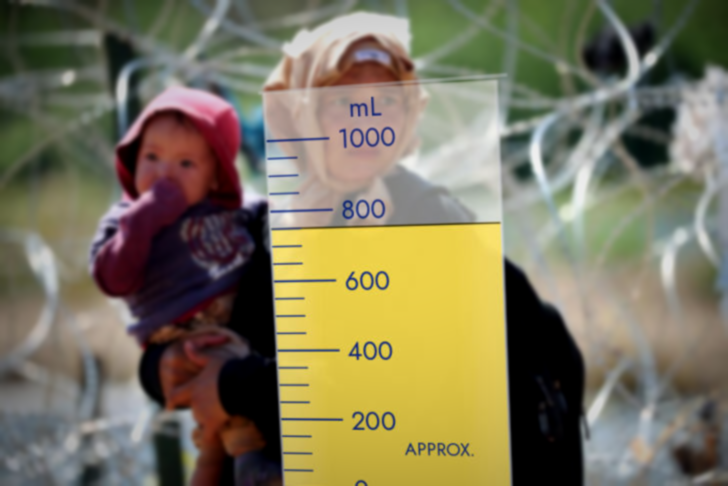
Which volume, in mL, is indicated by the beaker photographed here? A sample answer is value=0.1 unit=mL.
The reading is value=750 unit=mL
